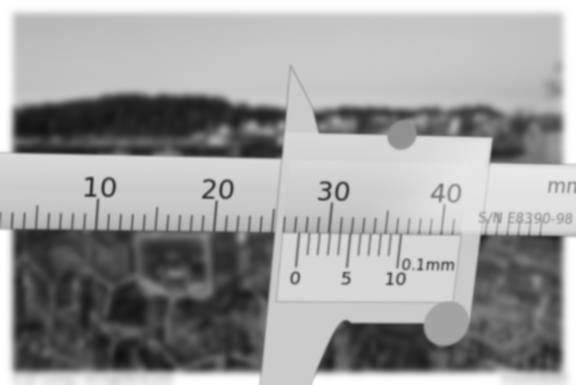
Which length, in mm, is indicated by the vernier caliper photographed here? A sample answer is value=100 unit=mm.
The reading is value=27.4 unit=mm
